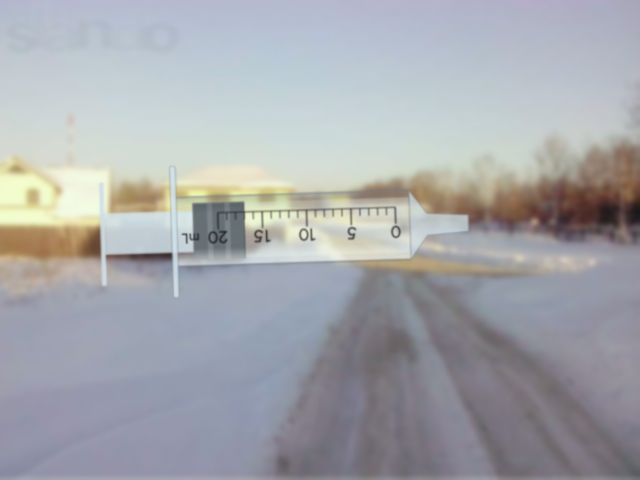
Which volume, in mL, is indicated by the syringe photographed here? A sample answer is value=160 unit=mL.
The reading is value=17 unit=mL
